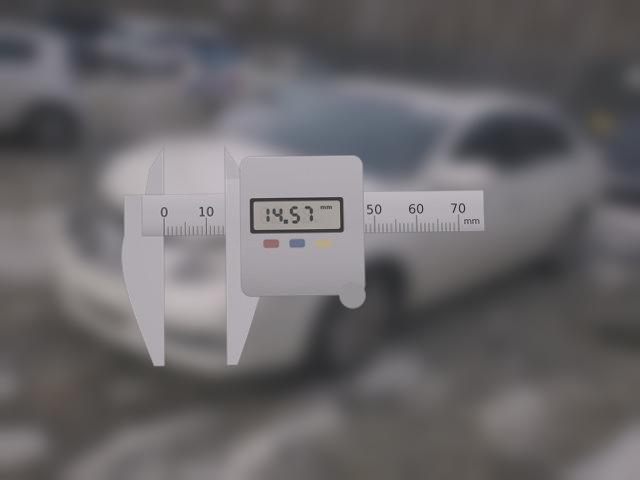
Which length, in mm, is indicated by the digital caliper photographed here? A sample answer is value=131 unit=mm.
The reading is value=14.57 unit=mm
